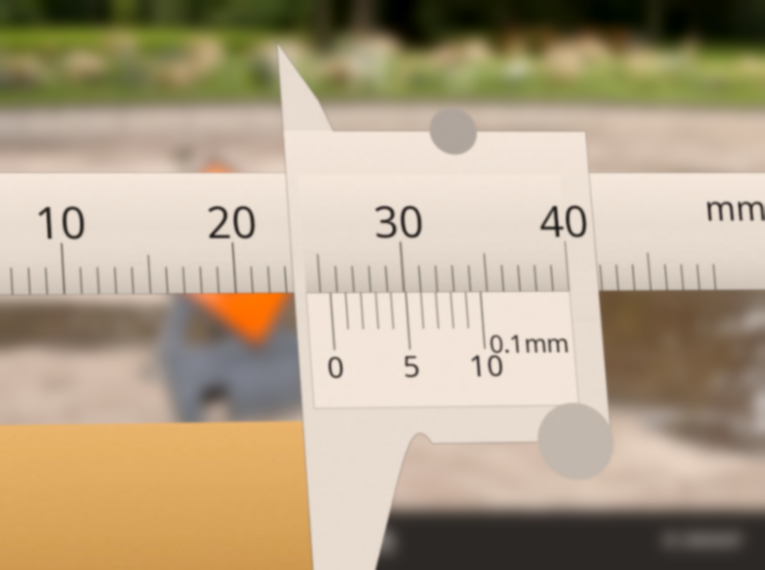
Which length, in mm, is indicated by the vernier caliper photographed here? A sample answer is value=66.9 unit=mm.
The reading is value=25.6 unit=mm
